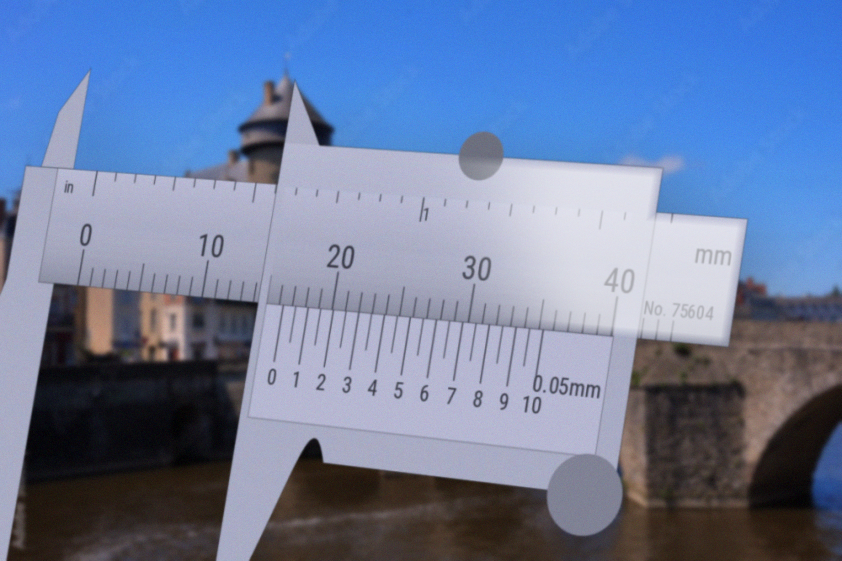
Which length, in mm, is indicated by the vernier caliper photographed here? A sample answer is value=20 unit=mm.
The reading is value=16.3 unit=mm
